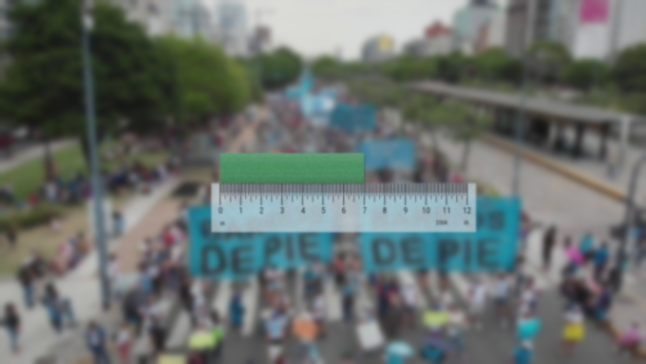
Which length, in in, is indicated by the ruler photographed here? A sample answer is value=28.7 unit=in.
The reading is value=7 unit=in
